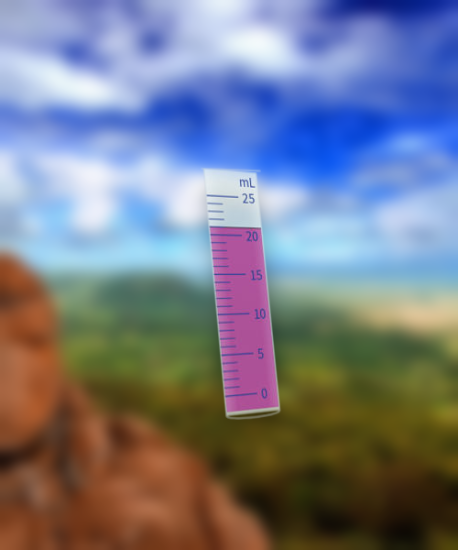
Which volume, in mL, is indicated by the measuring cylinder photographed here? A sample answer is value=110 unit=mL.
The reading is value=21 unit=mL
